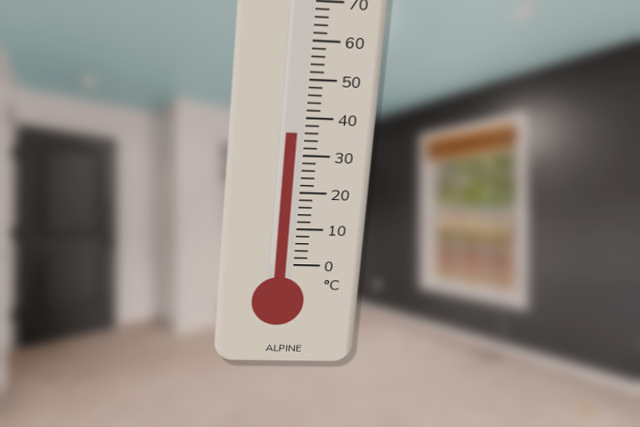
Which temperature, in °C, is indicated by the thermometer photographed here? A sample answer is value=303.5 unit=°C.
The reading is value=36 unit=°C
